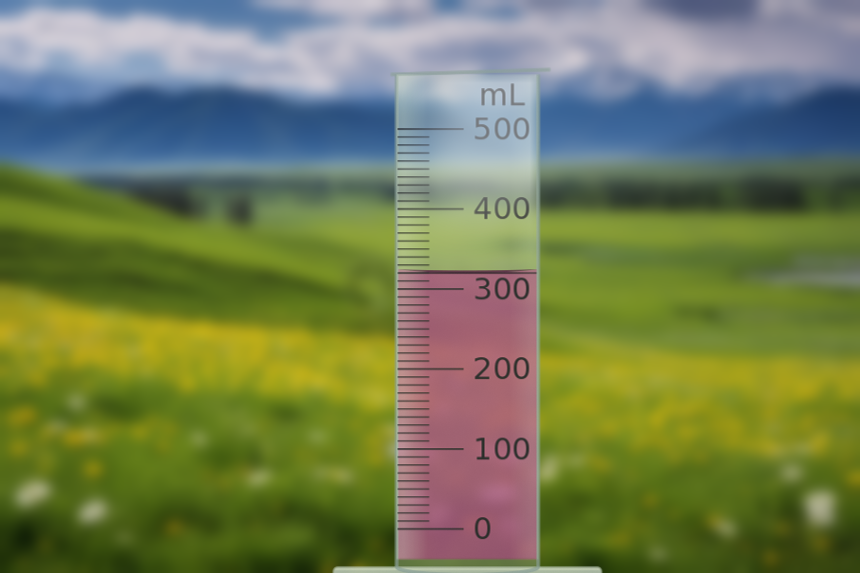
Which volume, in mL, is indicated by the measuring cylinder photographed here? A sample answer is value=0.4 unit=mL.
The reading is value=320 unit=mL
